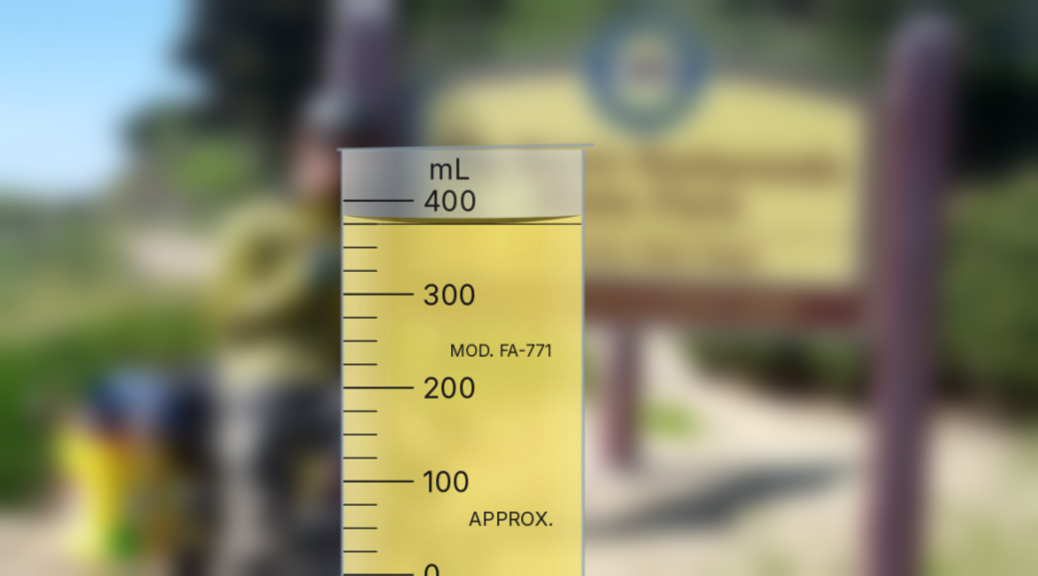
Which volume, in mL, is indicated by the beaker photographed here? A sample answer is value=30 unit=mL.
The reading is value=375 unit=mL
